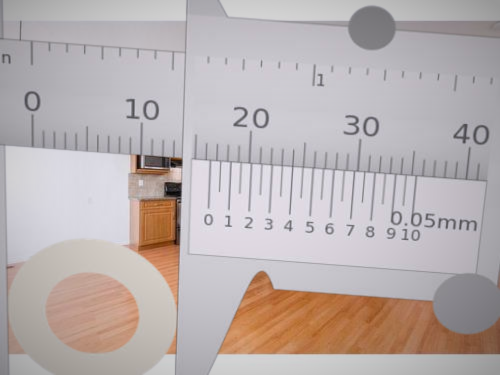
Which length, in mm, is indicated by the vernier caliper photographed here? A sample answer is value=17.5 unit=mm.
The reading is value=16.4 unit=mm
